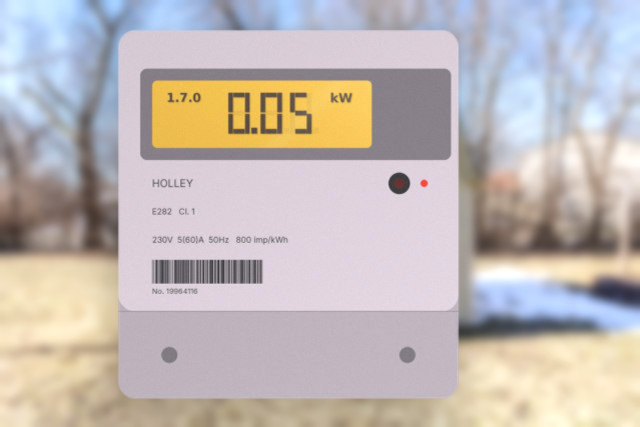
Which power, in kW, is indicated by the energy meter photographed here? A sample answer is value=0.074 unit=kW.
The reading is value=0.05 unit=kW
